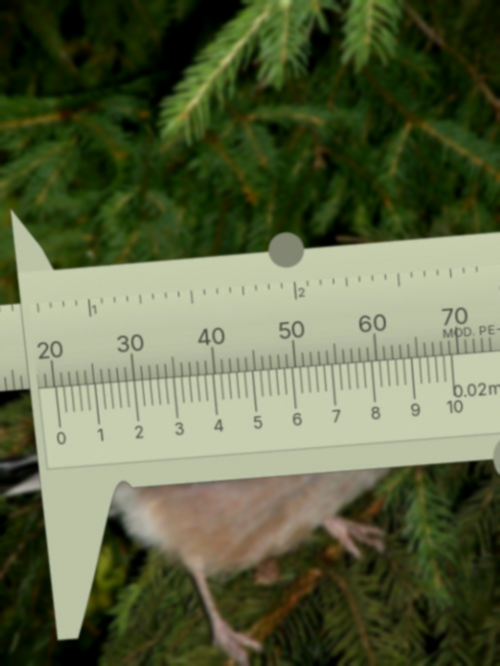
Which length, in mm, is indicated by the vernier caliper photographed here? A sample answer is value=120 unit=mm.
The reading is value=20.2 unit=mm
